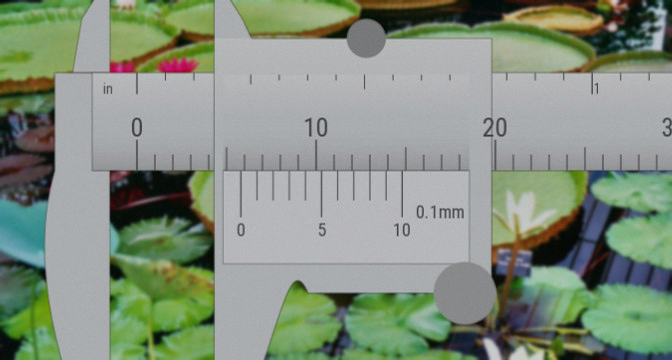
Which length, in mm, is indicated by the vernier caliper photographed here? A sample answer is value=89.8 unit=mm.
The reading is value=5.8 unit=mm
